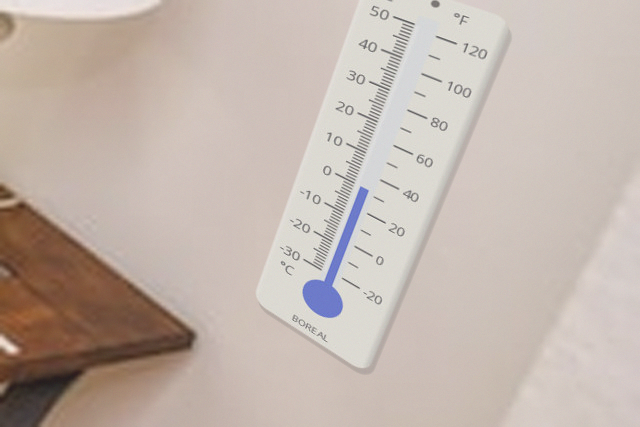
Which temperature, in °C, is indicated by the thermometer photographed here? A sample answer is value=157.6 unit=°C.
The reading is value=0 unit=°C
